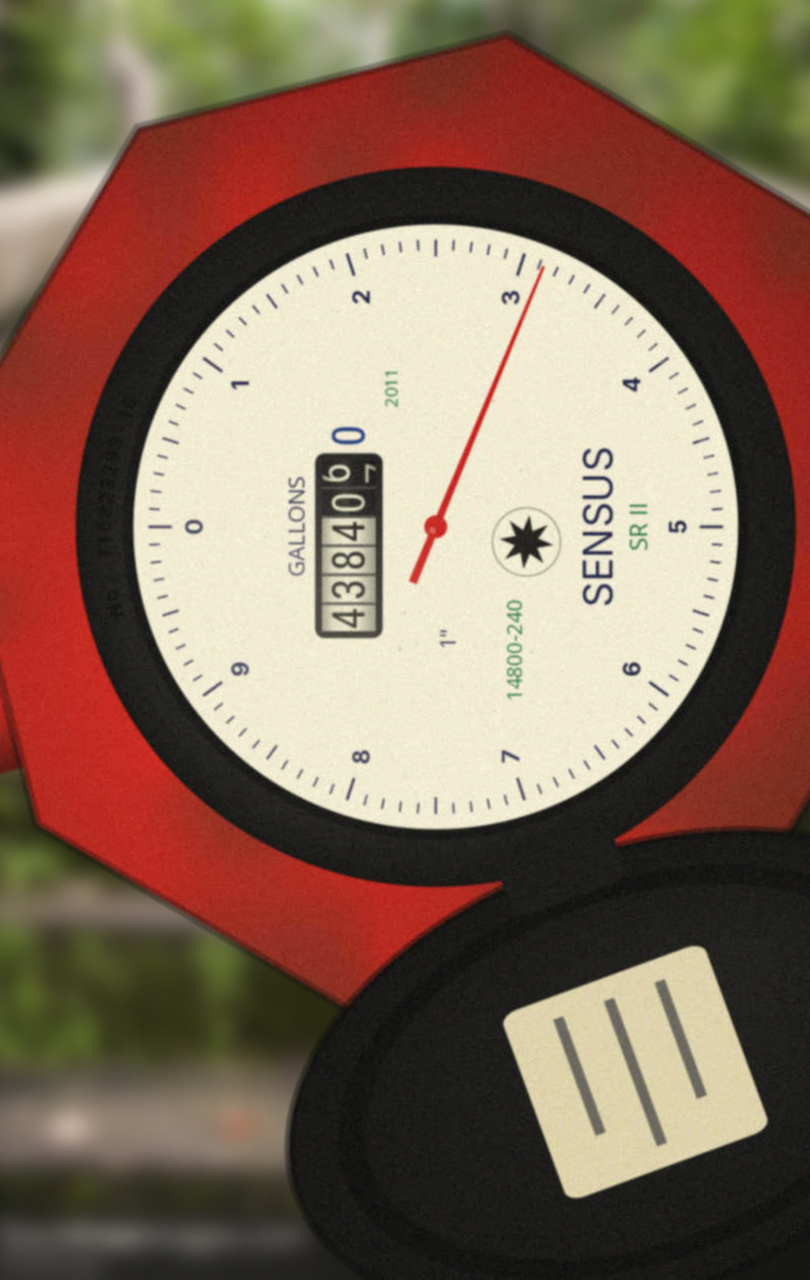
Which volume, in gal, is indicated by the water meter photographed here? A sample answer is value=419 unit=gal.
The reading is value=4384063.1 unit=gal
